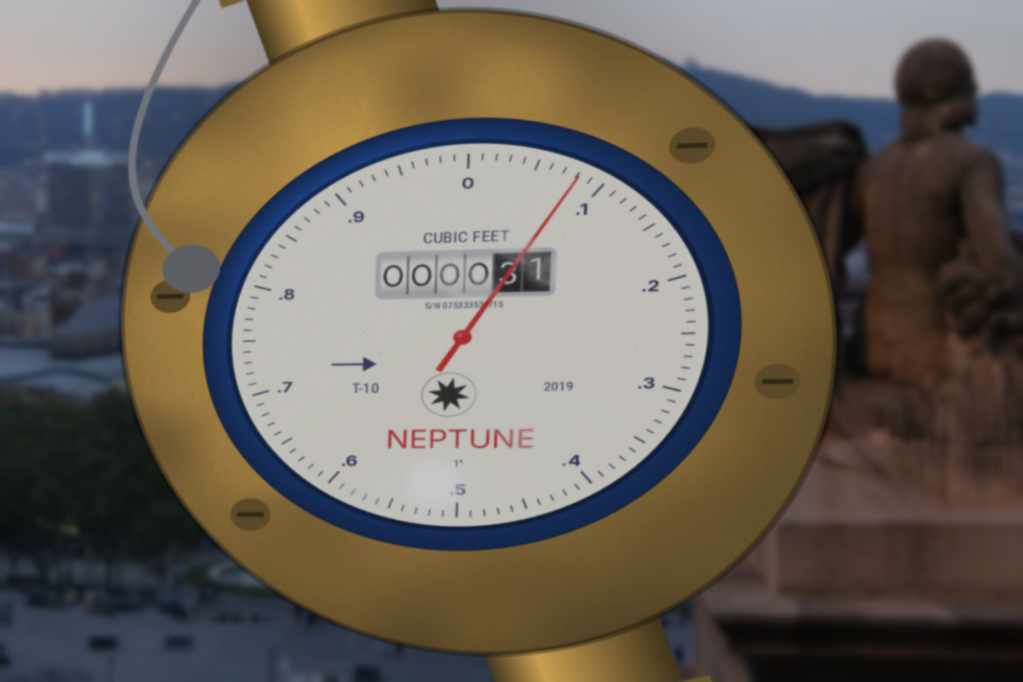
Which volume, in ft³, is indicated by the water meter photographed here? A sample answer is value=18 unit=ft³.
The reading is value=31.08 unit=ft³
